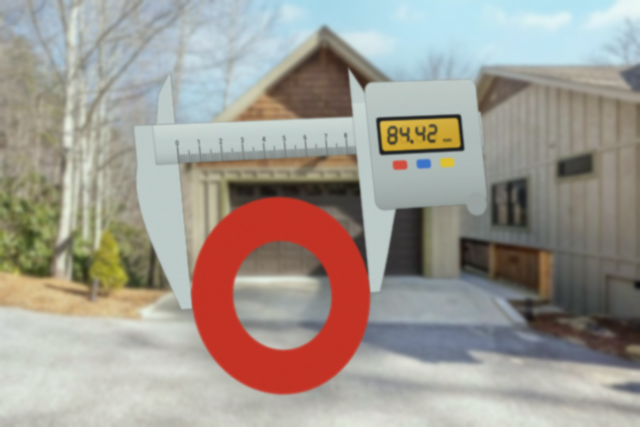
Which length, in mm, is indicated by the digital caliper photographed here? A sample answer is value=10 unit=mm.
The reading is value=84.42 unit=mm
